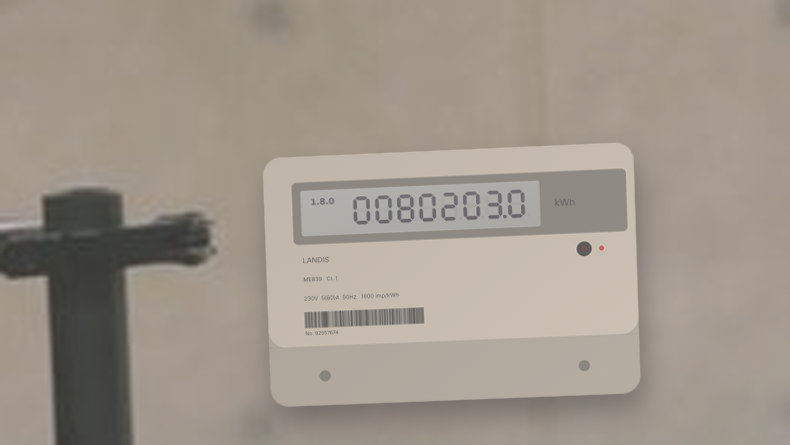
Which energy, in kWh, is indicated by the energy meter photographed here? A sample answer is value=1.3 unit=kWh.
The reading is value=80203.0 unit=kWh
